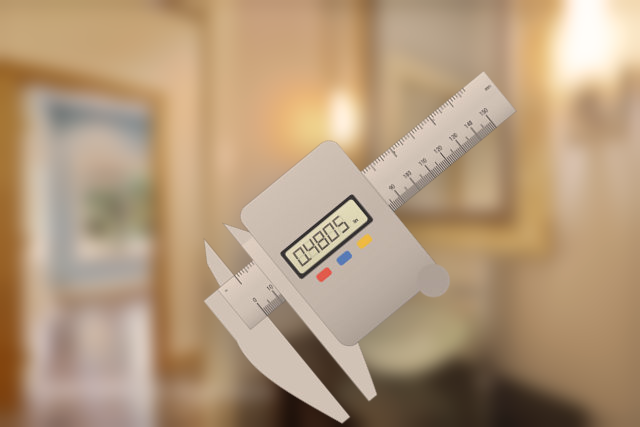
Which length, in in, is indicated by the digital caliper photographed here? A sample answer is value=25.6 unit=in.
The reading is value=0.4805 unit=in
